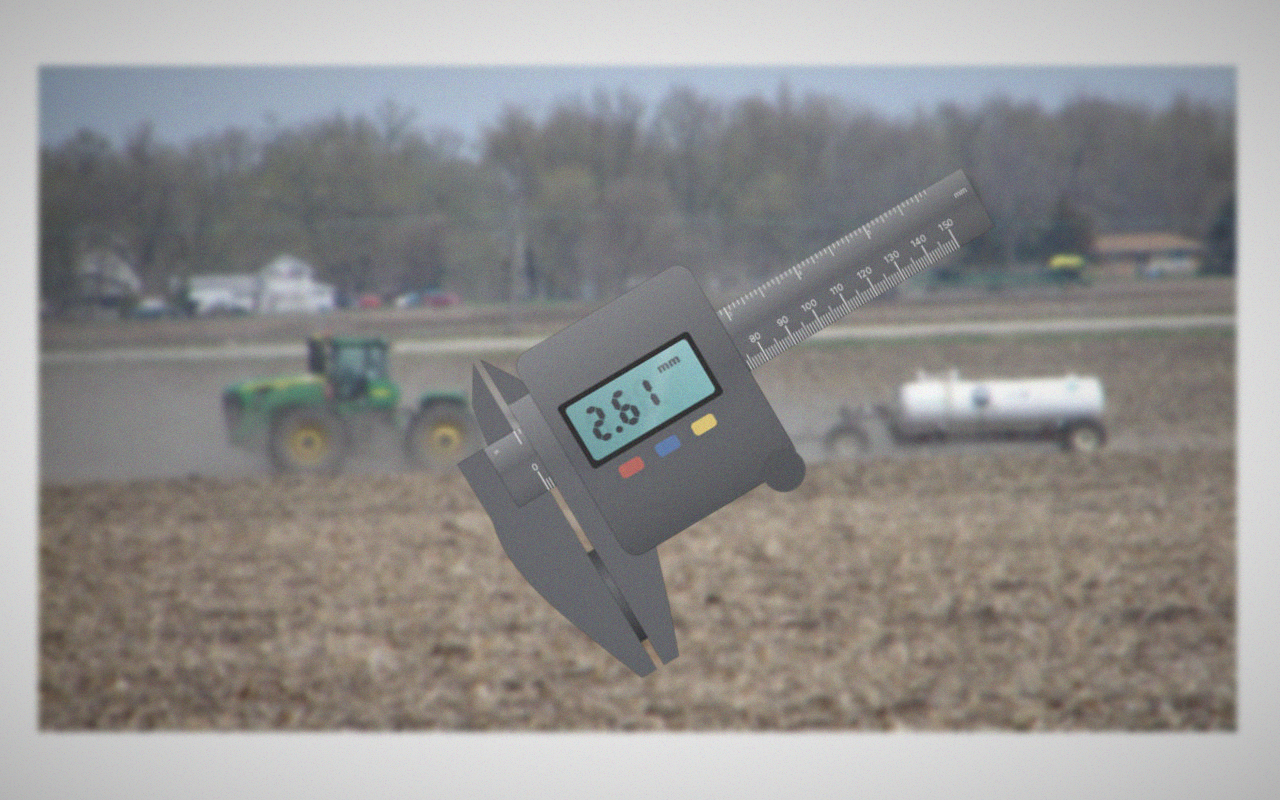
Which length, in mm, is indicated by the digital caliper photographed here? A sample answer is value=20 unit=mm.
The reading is value=2.61 unit=mm
